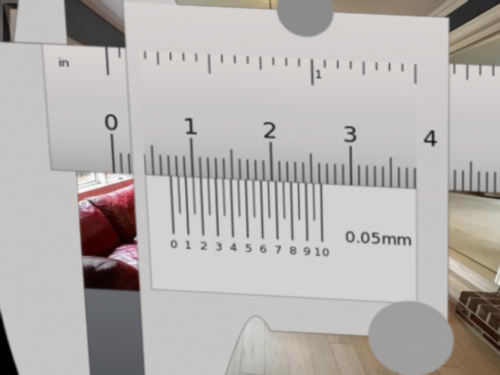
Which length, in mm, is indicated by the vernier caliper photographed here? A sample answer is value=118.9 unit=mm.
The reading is value=7.2 unit=mm
